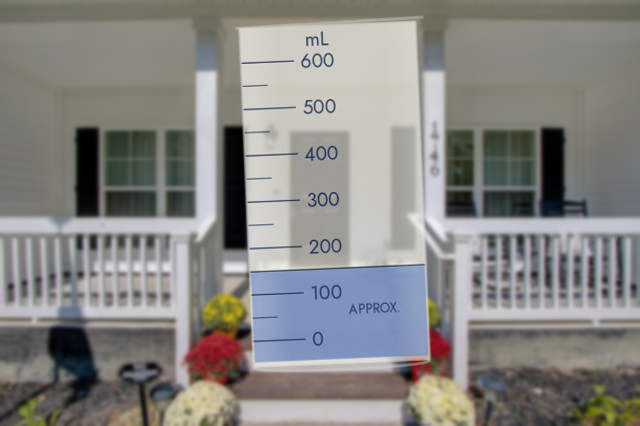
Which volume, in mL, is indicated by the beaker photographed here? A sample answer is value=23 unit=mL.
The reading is value=150 unit=mL
